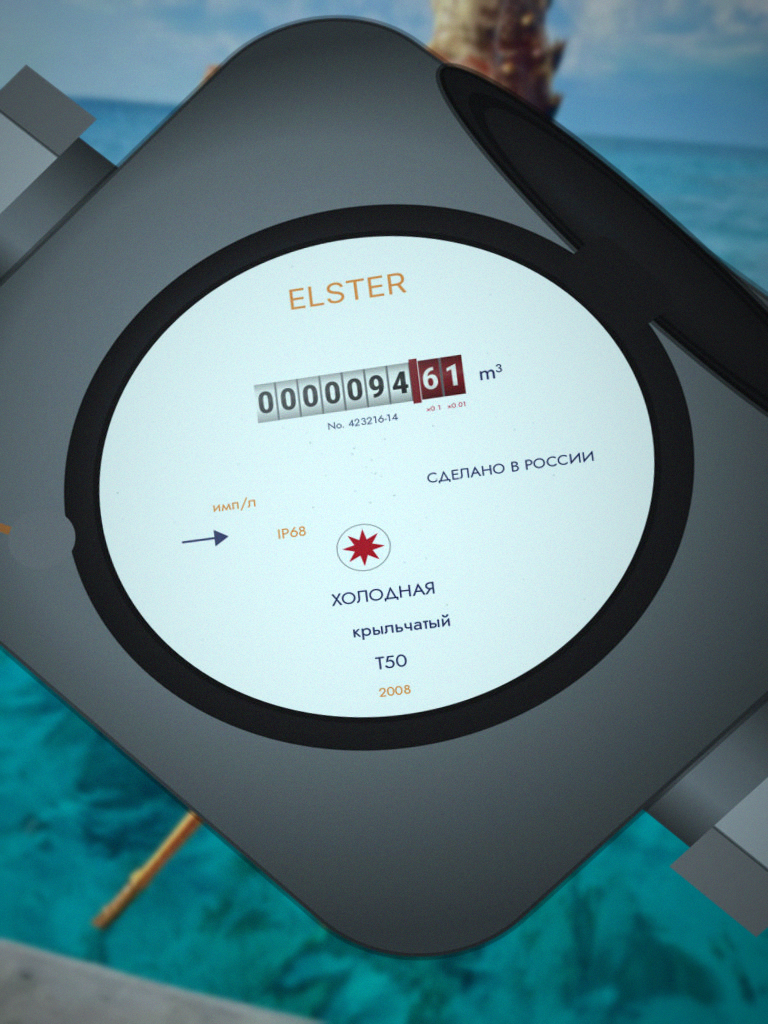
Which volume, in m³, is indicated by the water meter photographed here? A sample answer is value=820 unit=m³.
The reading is value=94.61 unit=m³
